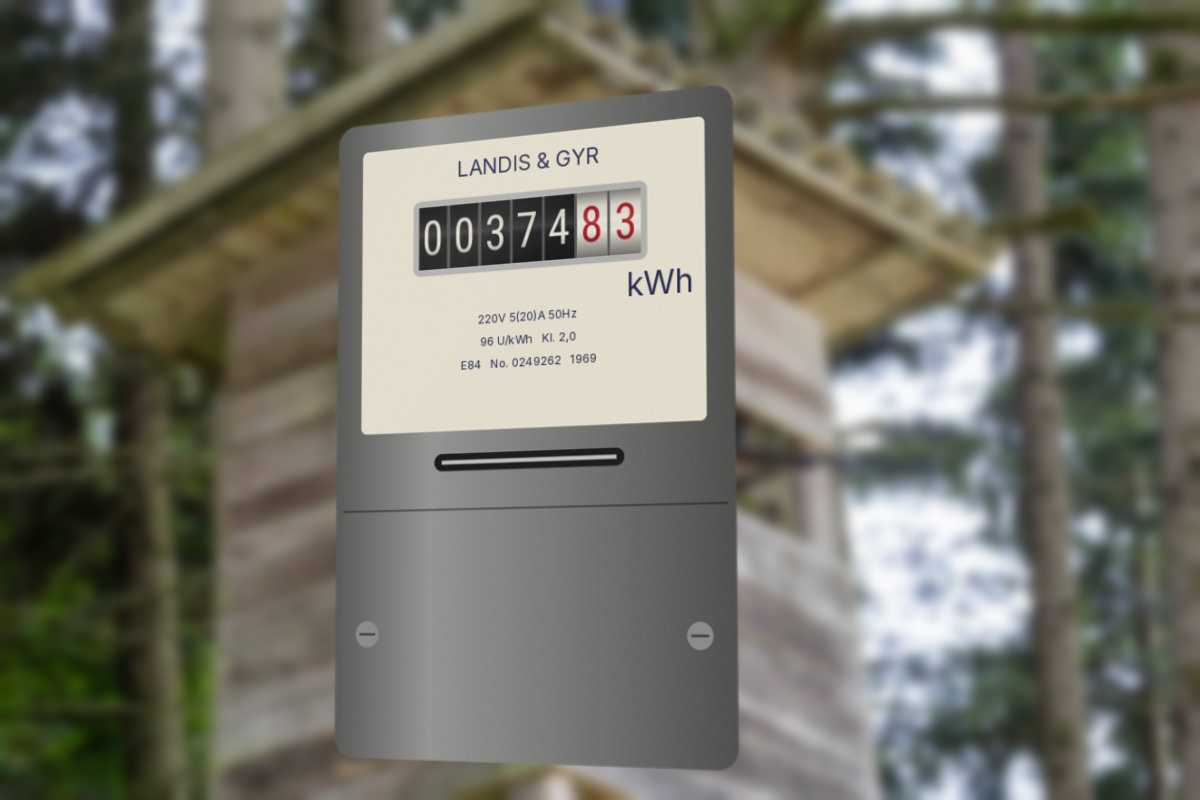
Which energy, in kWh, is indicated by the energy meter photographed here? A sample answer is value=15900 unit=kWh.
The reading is value=374.83 unit=kWh
